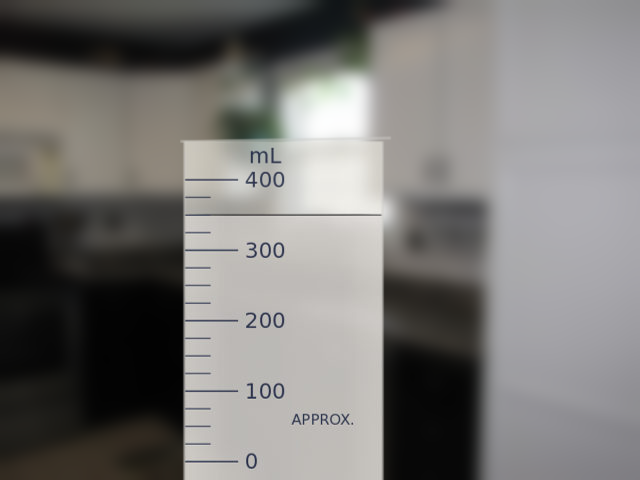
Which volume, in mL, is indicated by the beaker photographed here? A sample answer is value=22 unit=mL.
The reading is value=350 unit=mL
